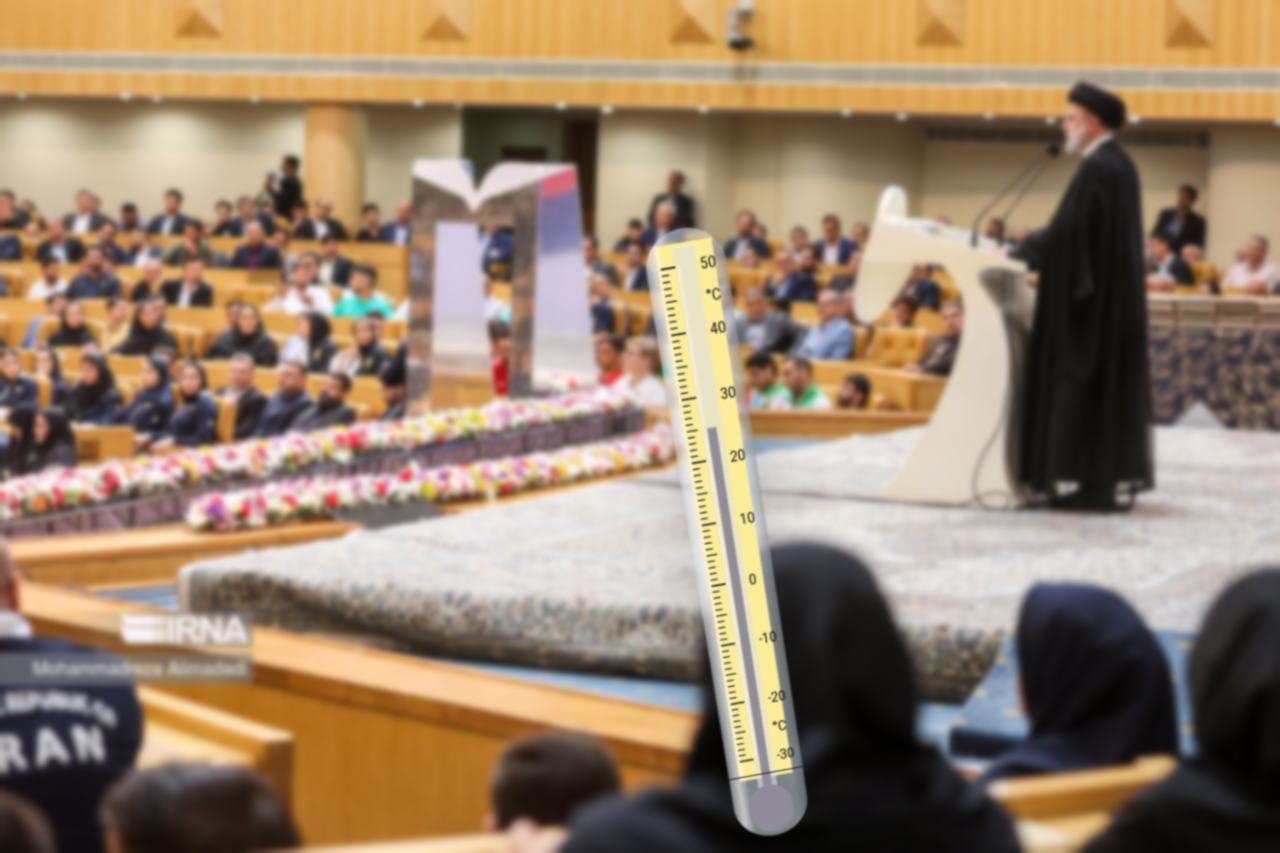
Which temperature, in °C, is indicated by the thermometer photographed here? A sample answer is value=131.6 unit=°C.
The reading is value=25 unit=°C
